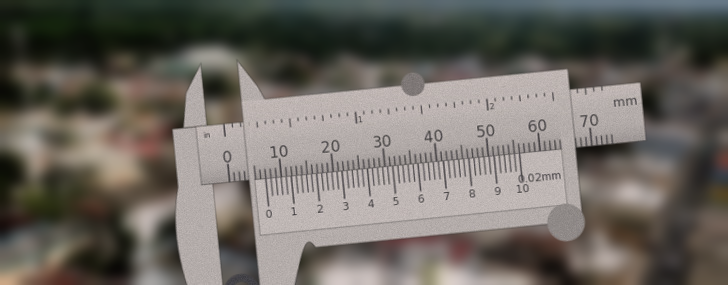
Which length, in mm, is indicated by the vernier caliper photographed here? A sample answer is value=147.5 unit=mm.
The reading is value=7.0 unit=mm
